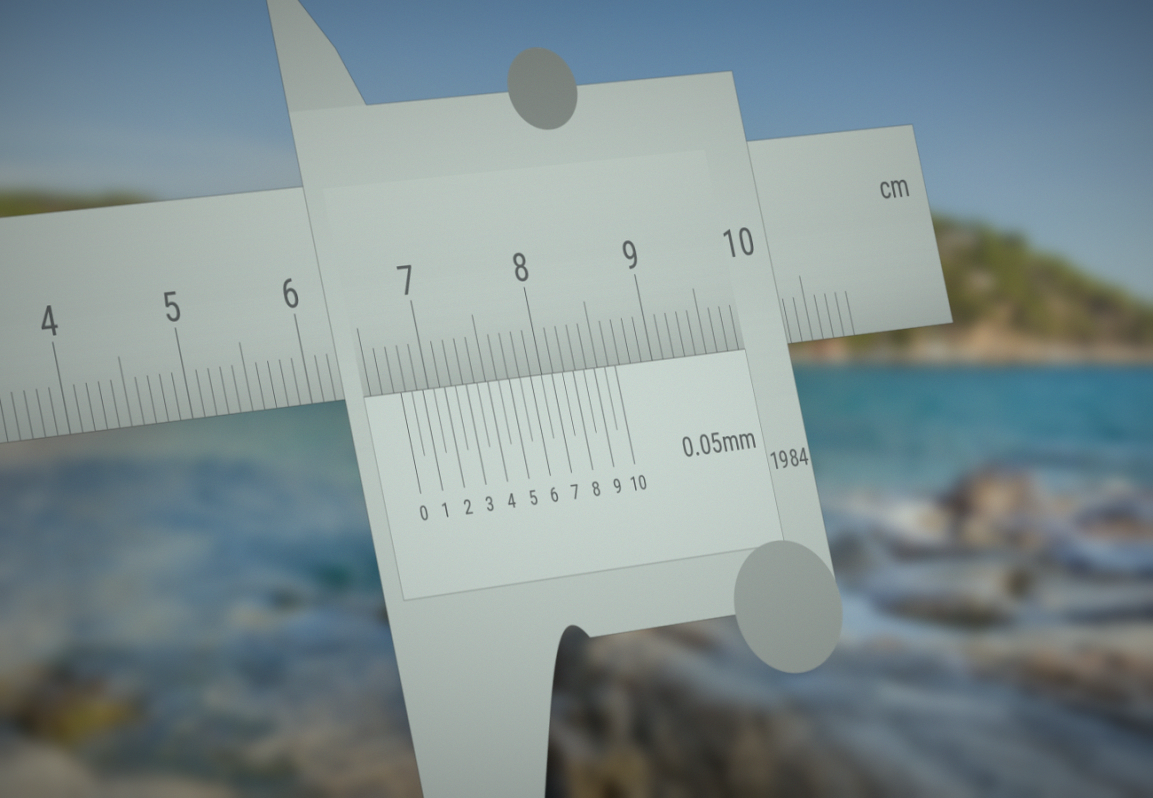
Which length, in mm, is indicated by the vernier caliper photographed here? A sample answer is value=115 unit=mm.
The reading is value=67.6 unit=mm
